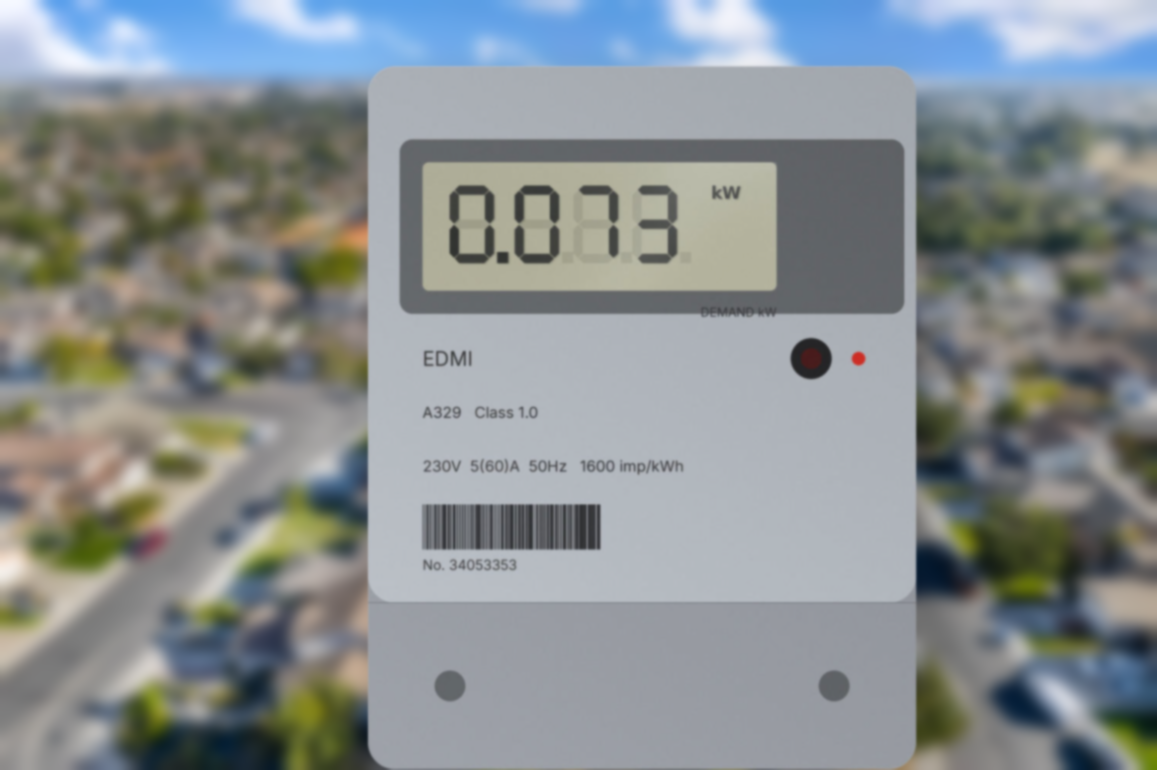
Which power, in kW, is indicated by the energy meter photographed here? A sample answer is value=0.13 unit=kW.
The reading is value=0.073 unit=kW
